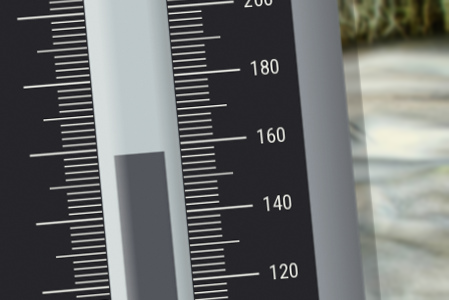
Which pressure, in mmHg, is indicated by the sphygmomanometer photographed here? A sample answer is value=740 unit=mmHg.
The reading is value=158 unit=mmHg
